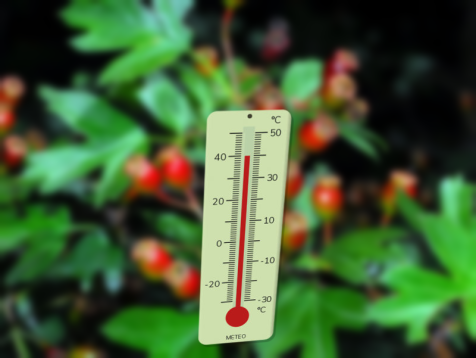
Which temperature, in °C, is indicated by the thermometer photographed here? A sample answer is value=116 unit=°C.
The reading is value=40 unit=°C
